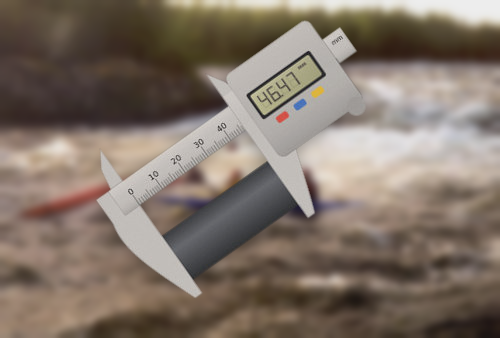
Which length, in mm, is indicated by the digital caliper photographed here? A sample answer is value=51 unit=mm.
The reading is value=46.47 unit=mm
